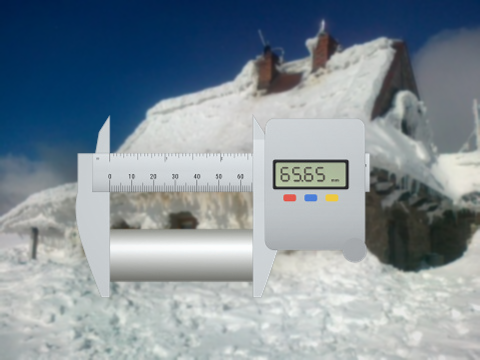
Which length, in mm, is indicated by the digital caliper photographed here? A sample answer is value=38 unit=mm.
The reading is value=65.65 unit=mm
